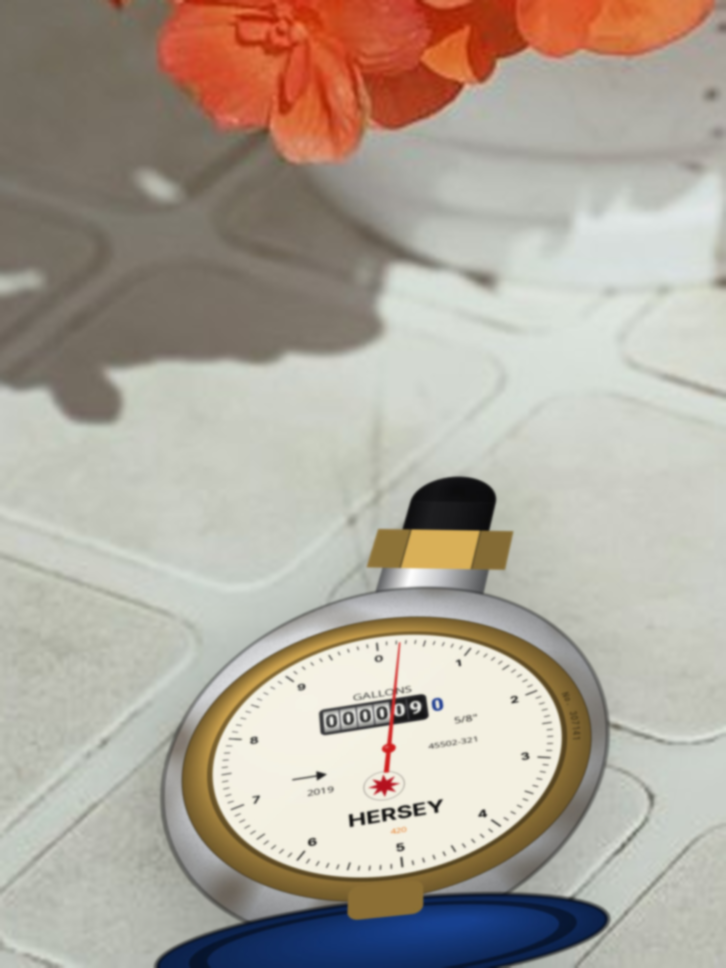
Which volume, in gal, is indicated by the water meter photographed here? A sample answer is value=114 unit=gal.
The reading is value=90.2 unit=gal
